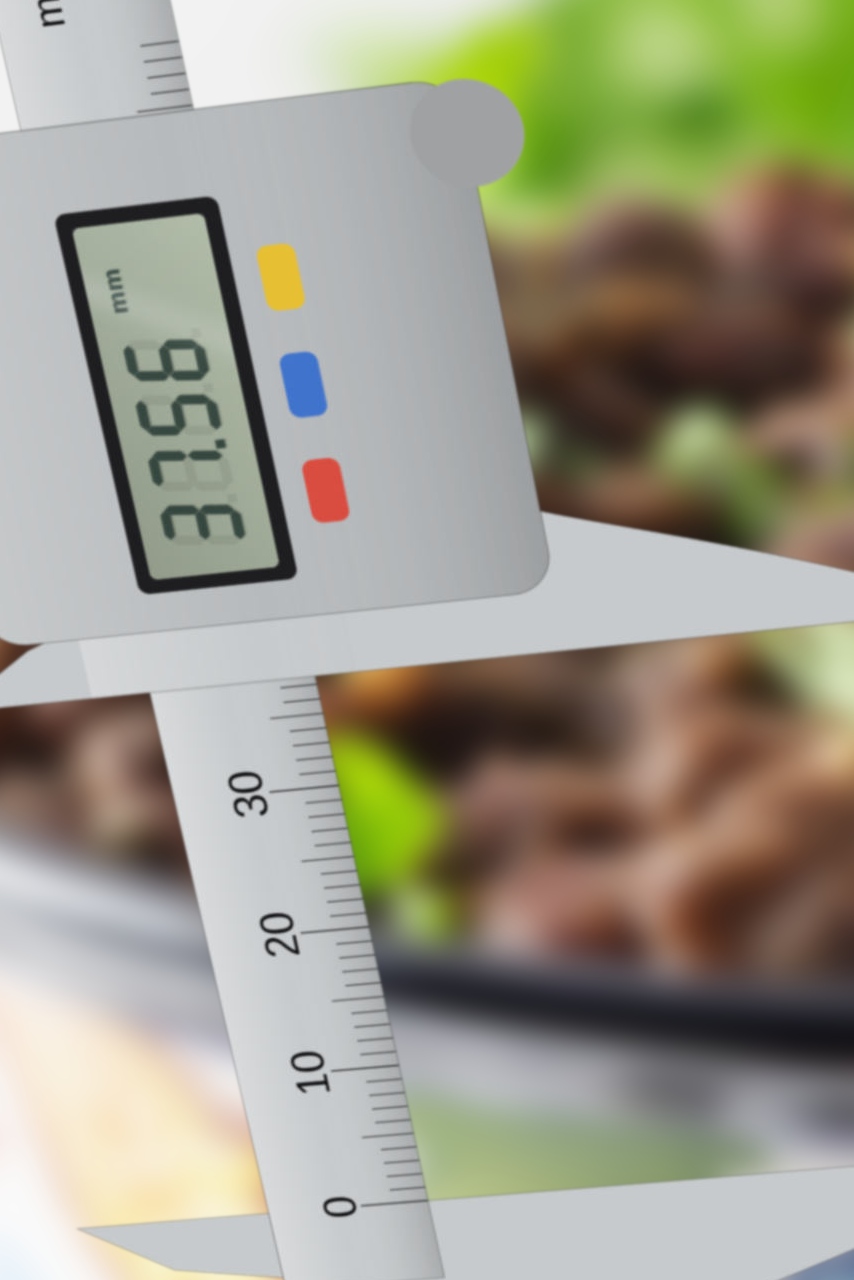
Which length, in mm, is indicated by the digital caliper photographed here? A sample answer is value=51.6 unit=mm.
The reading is value=37.56 unit=mm
